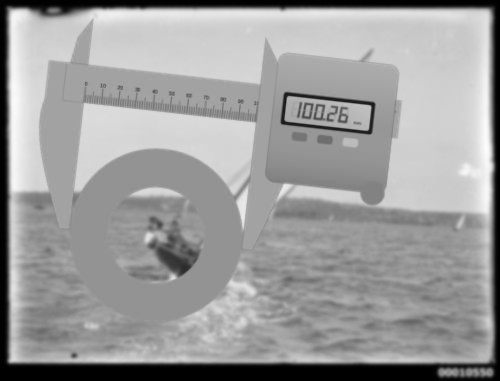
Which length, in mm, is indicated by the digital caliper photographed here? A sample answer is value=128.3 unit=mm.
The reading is value=100.26 unit=mm
